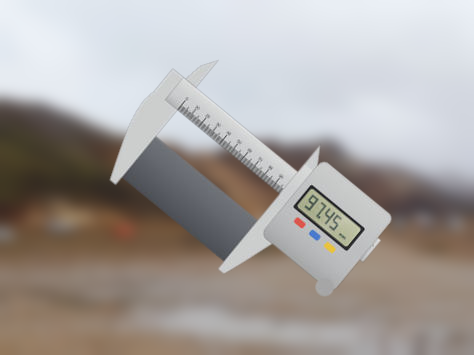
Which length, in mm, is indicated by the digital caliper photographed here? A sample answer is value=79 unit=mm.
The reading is value=97.45 unit=mm
